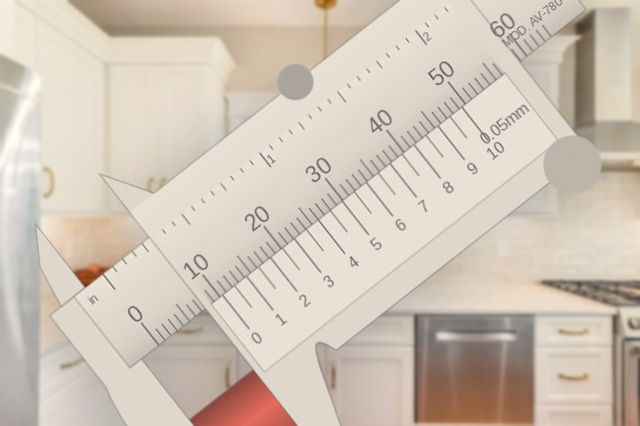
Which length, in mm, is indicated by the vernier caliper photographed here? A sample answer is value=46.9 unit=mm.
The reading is value=10.4 unit=mm
